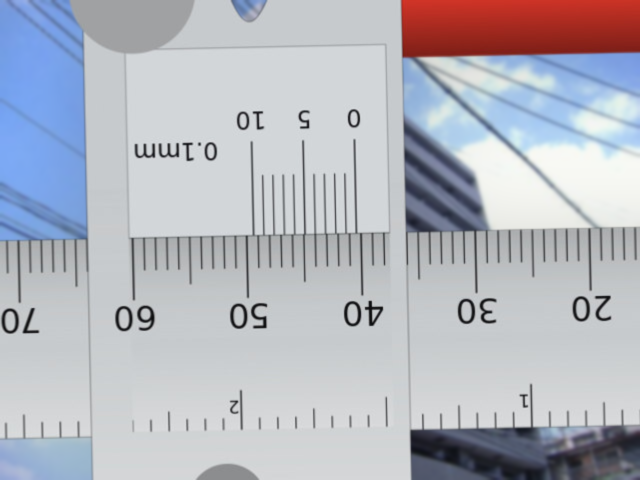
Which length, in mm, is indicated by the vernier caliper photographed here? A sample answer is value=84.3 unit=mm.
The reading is value=40.4 unit=mm
